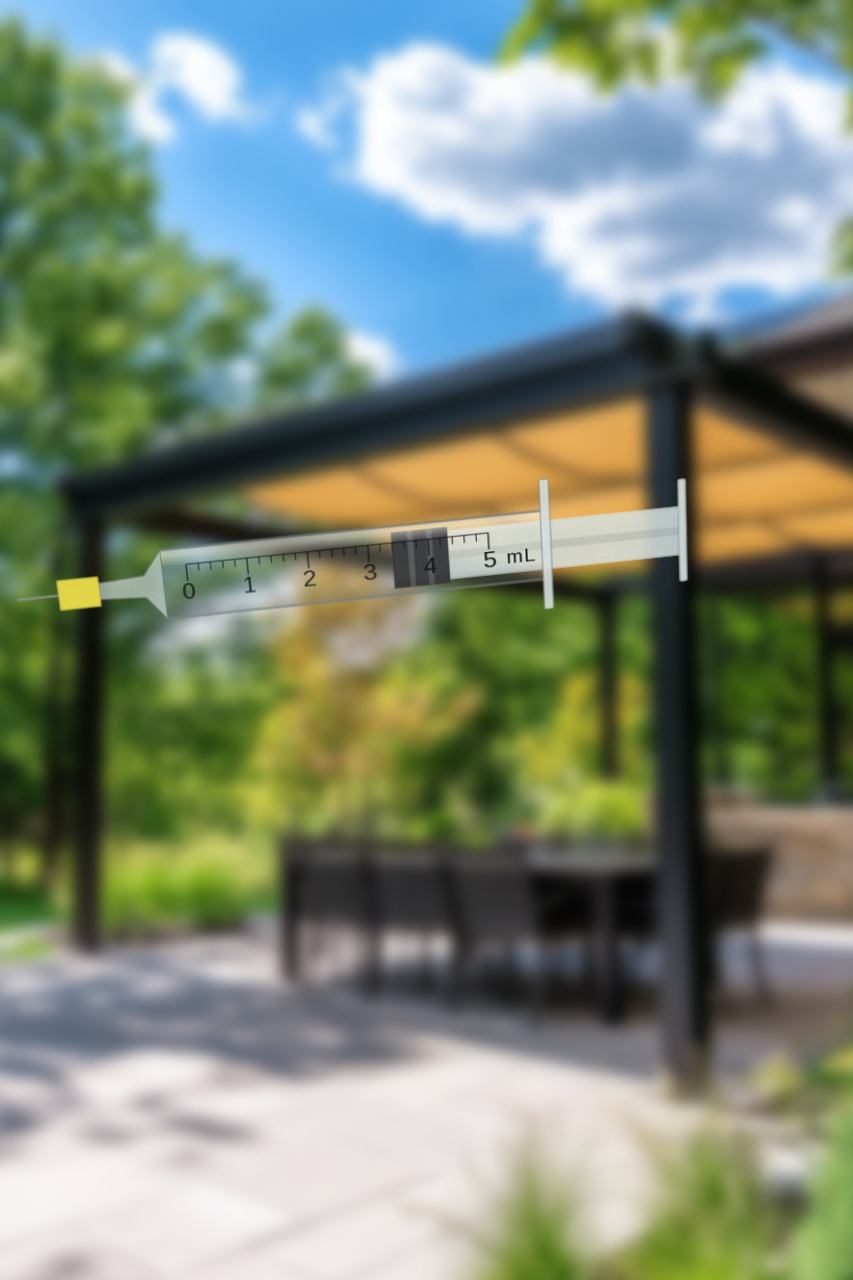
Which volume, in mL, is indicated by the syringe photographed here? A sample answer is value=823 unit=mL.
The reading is value=3.4 unit=mL
